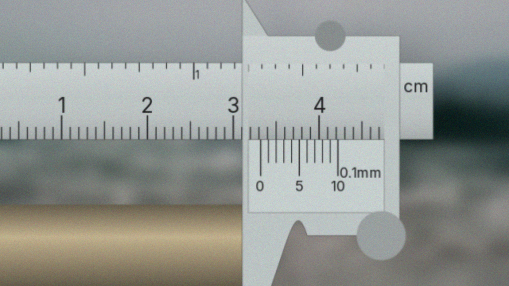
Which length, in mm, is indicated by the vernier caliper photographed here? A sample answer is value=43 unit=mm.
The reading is value=33.2 unit=mm
